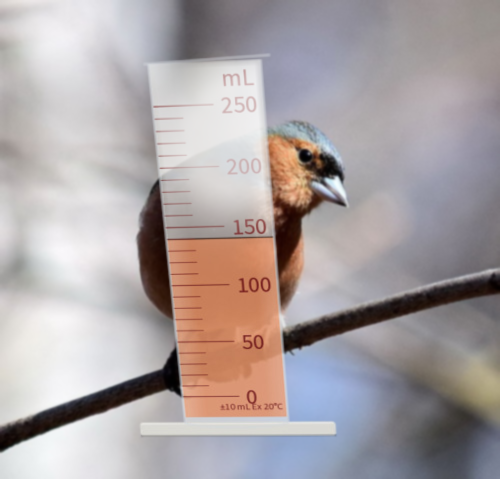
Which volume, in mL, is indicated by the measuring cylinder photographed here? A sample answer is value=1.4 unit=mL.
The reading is value=140 unit=mL
